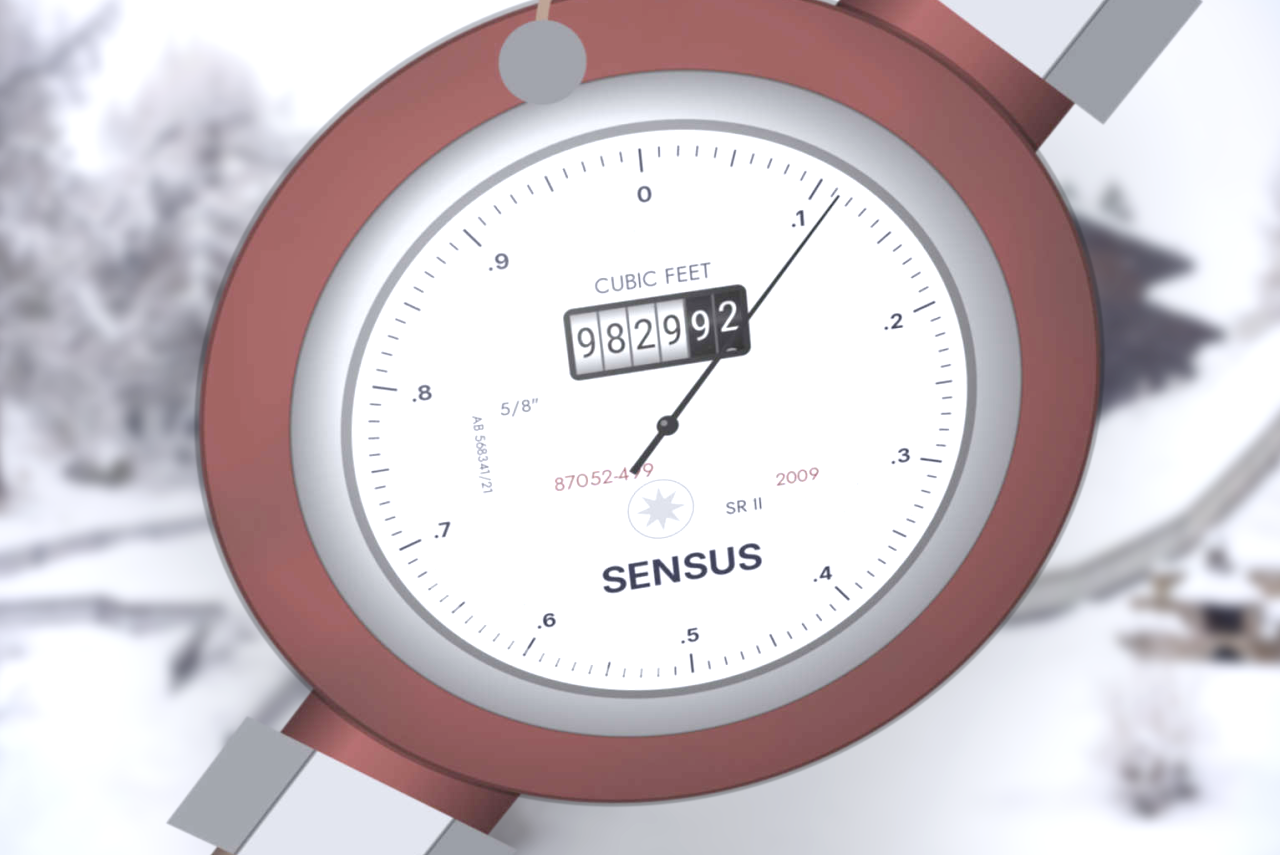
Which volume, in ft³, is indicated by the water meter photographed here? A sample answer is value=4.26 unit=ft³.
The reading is value=982992.11 unit=ft³
